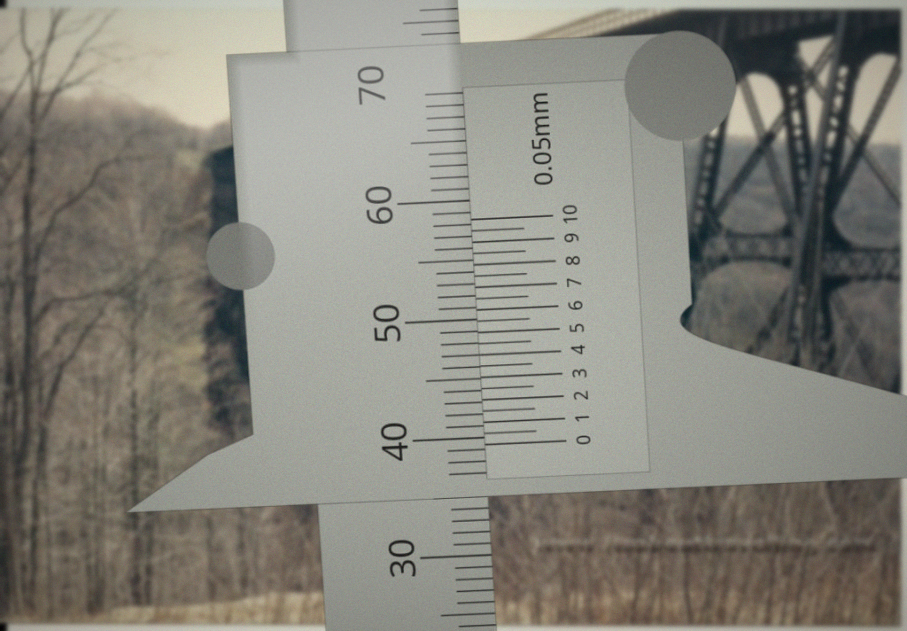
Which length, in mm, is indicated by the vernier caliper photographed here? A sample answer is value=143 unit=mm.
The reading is value=39.4 unit=mm
